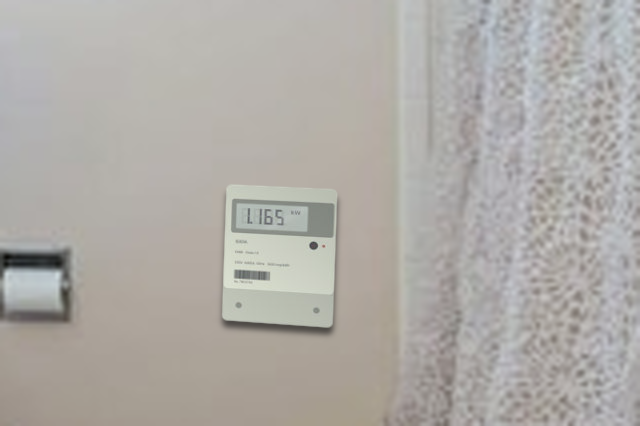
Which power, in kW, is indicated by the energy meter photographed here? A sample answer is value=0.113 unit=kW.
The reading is value=1.165 unit=kW
